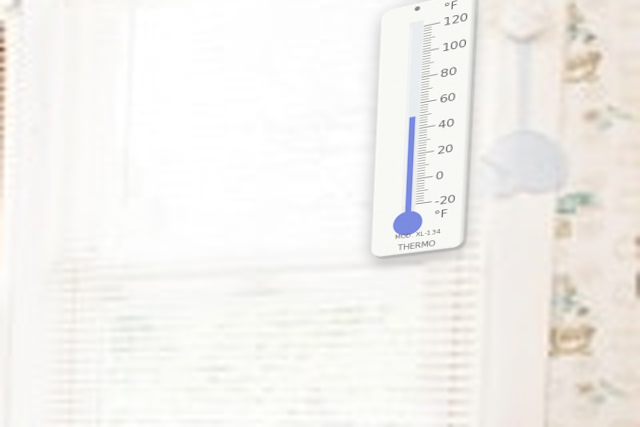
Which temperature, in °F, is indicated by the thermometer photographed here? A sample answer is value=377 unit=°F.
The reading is value=50 unit=°F
